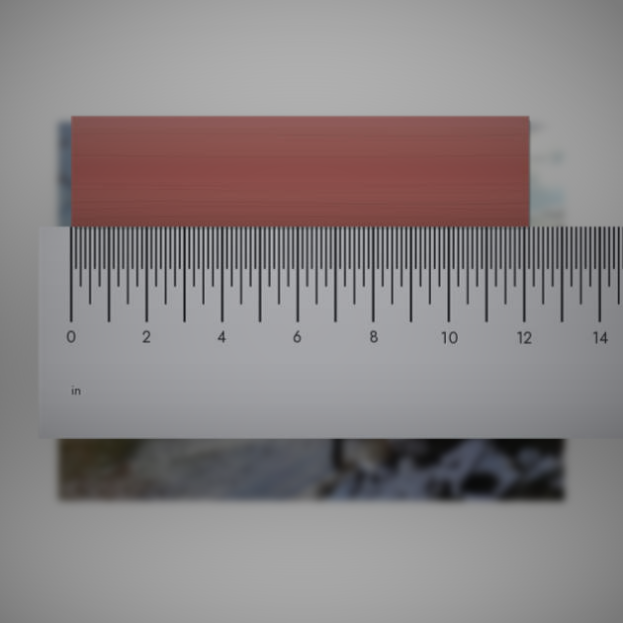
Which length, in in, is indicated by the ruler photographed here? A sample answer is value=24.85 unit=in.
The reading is value=12.125 unit=in
